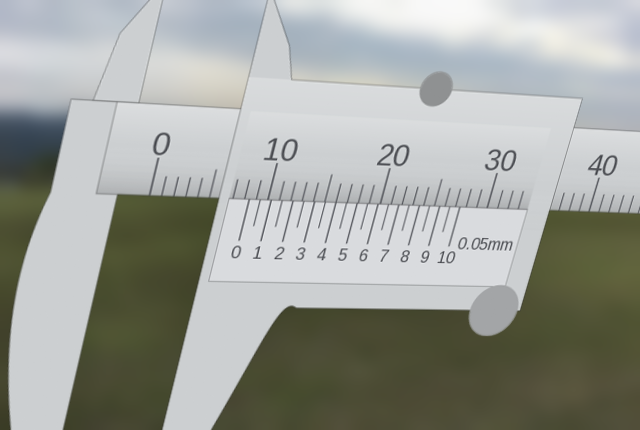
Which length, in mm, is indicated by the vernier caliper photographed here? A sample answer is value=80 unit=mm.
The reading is value=8.4 unit=mm
